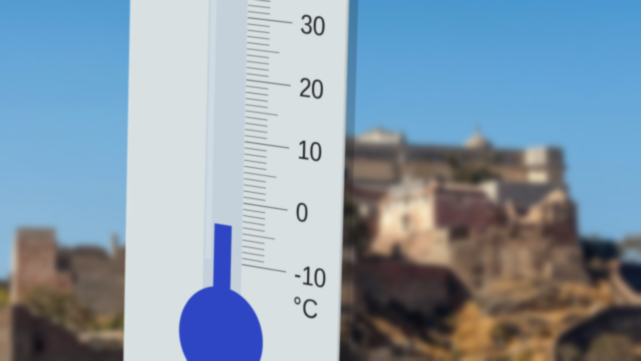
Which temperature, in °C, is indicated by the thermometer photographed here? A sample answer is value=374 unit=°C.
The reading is value=-4 unit=°C
